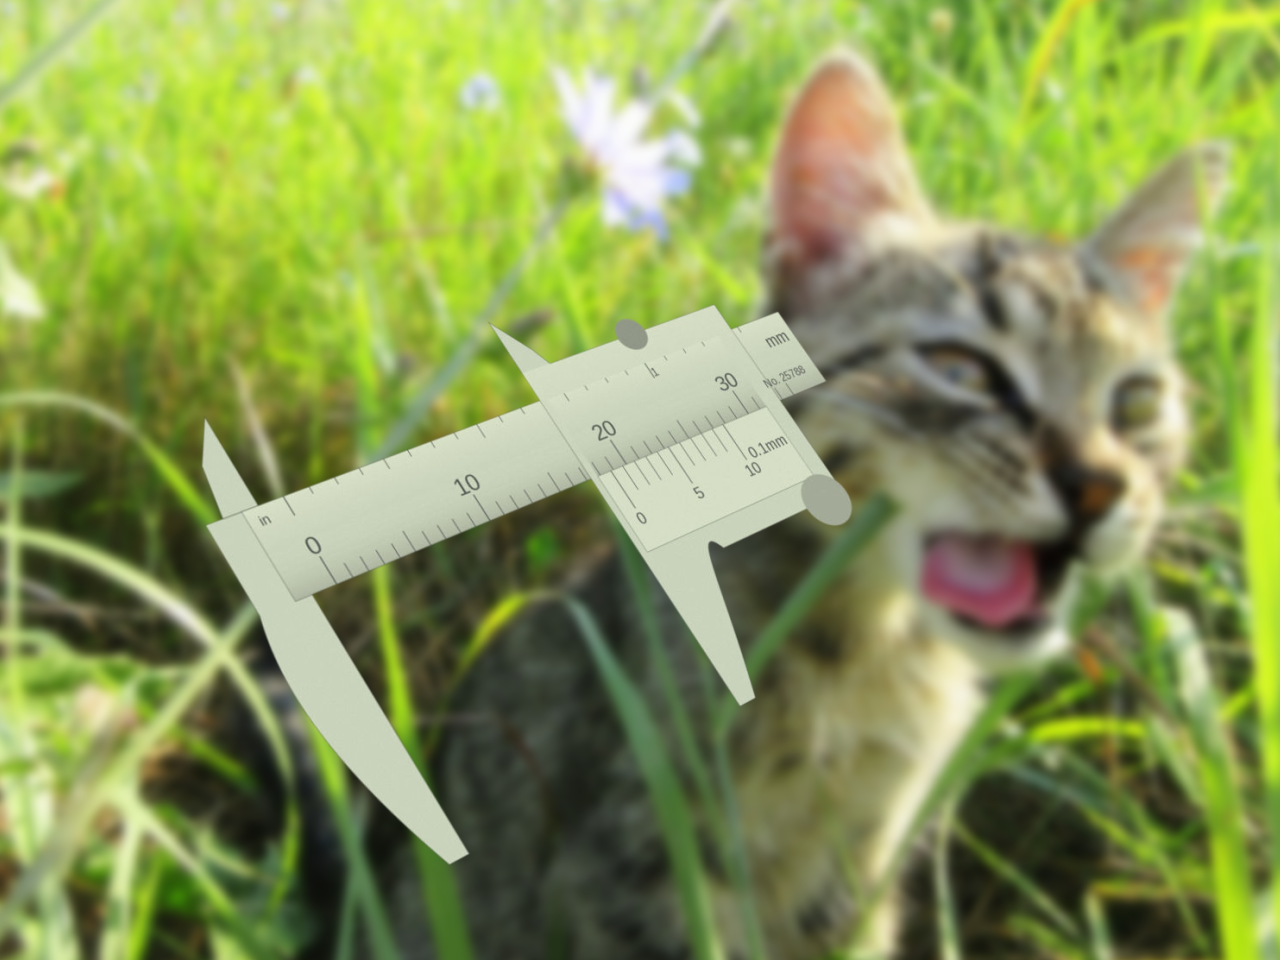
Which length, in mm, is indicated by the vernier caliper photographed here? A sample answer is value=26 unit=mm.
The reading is value=18.8 unit=mm
